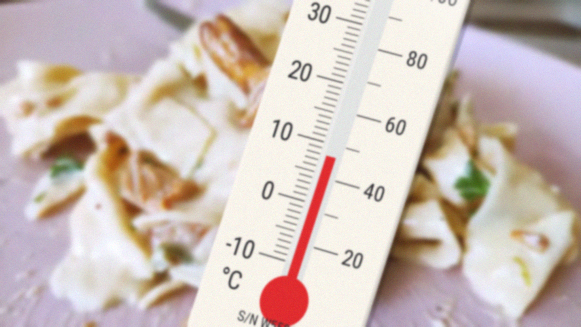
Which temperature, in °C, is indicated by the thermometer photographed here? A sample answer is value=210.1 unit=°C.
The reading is value=8 unit=°C
